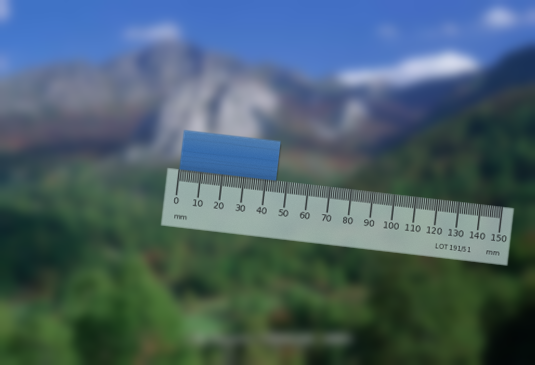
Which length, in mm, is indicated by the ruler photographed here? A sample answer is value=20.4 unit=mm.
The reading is value=45 unit=mm
